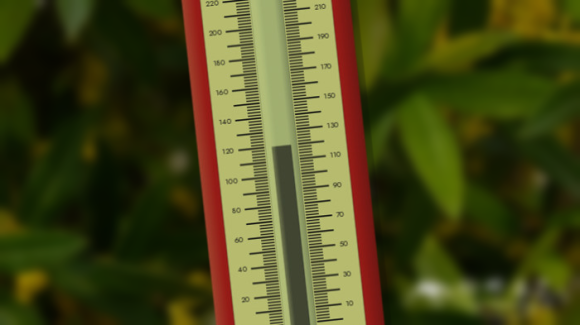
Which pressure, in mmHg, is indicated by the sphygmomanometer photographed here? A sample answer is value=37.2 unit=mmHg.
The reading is value=120 unit=mmHg
